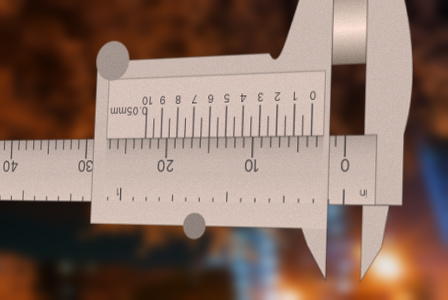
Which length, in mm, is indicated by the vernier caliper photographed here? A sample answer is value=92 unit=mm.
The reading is value=3.6 unit=mm
